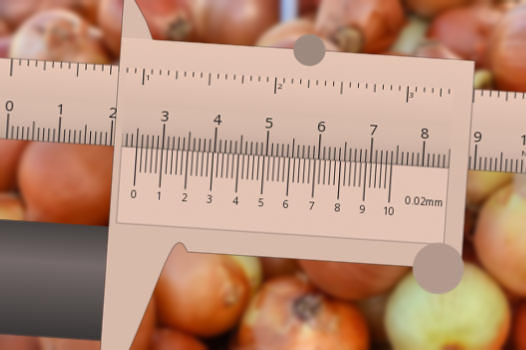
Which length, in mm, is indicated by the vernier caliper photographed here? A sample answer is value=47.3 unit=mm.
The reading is value=25.0 unit=mm
